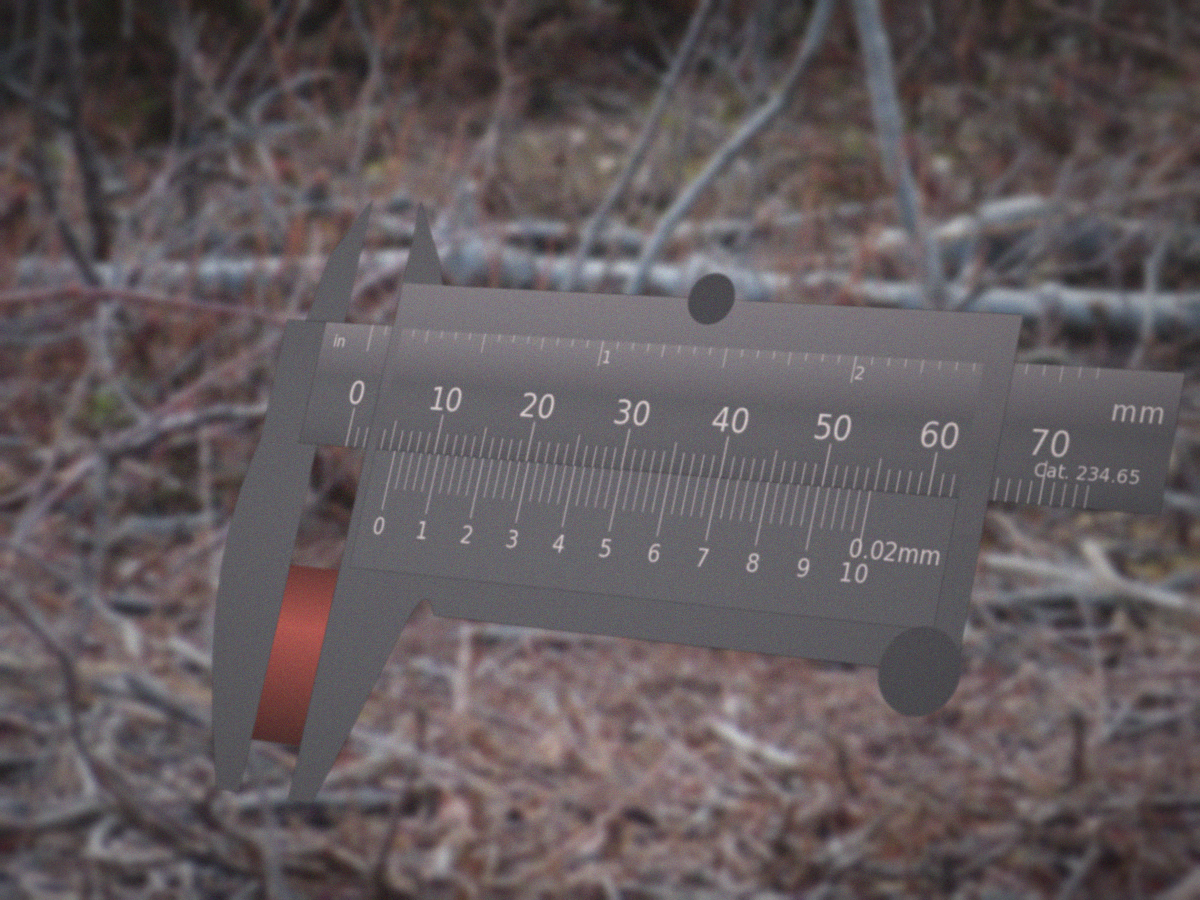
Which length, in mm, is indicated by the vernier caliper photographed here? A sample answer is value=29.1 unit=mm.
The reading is value=5.6 unit=mm
